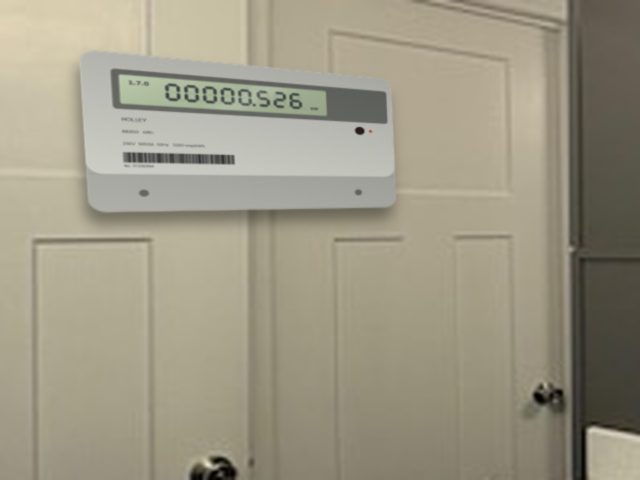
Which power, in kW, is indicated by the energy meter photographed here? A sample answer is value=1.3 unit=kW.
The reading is value=0.526 unit=kW
